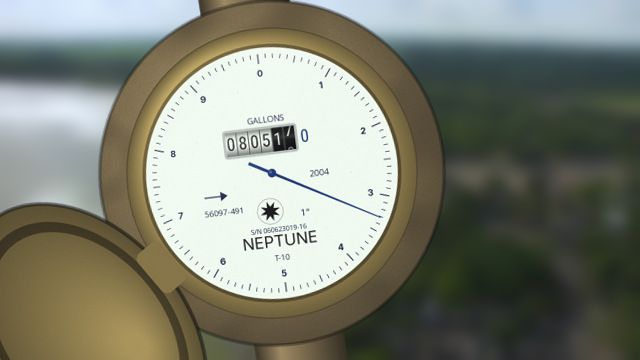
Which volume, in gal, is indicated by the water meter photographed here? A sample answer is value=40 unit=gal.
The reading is value=805173.3 unit=gal
